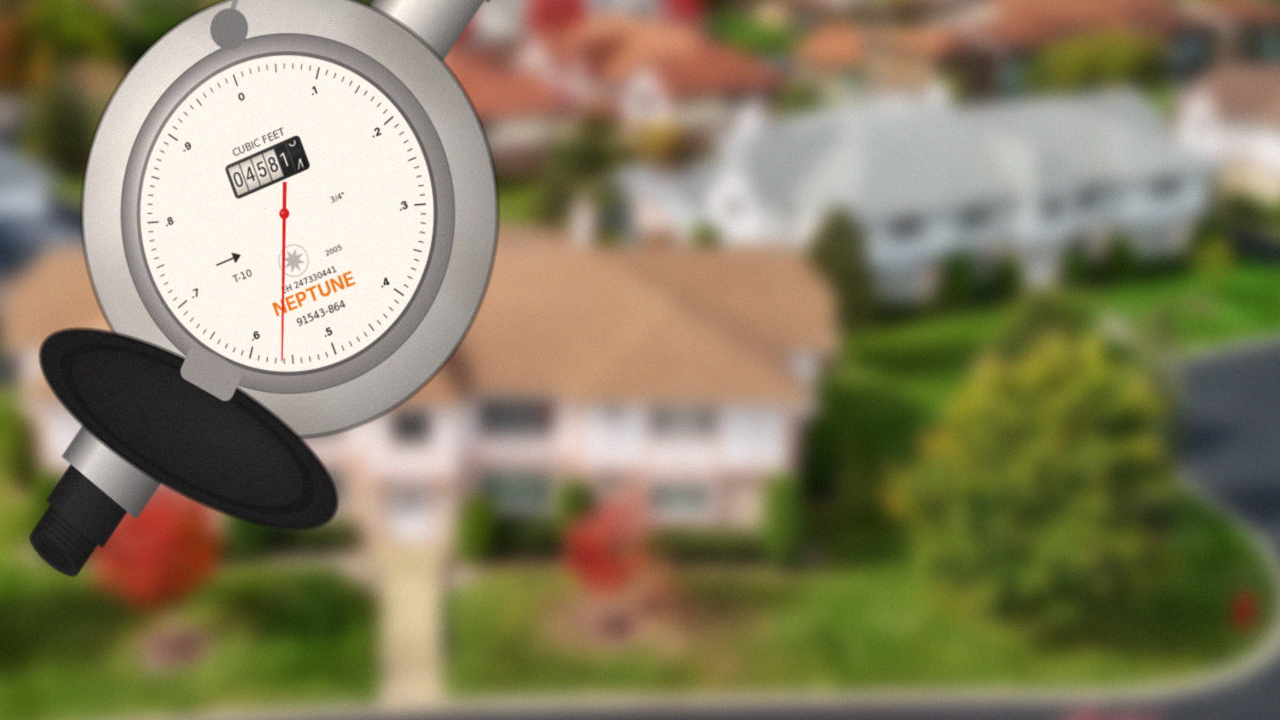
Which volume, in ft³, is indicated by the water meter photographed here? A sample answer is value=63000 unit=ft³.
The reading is value=45813.56 unit=ft³
